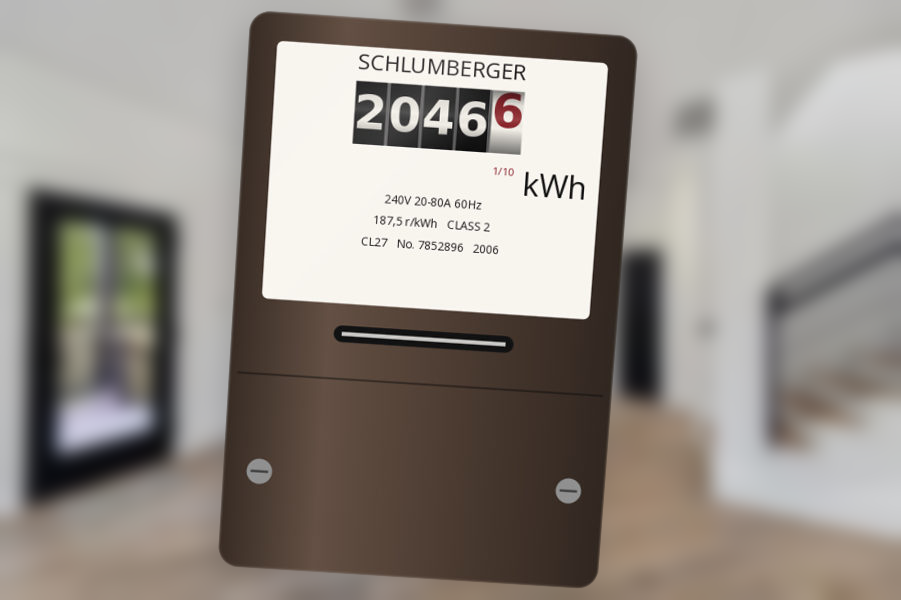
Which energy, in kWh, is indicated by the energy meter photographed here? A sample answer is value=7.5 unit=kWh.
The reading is value=2046.6 unit=kWh
